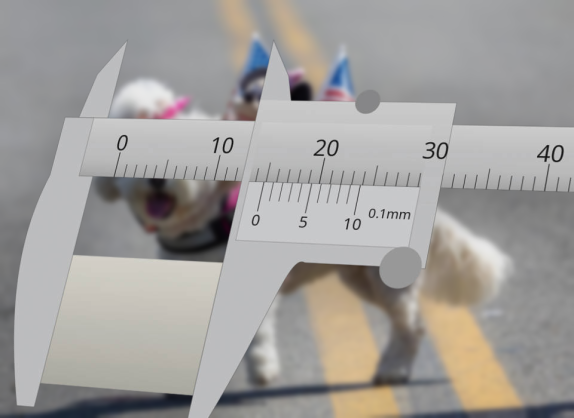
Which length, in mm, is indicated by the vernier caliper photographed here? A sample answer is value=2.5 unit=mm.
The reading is value=14.8 unit=mm
